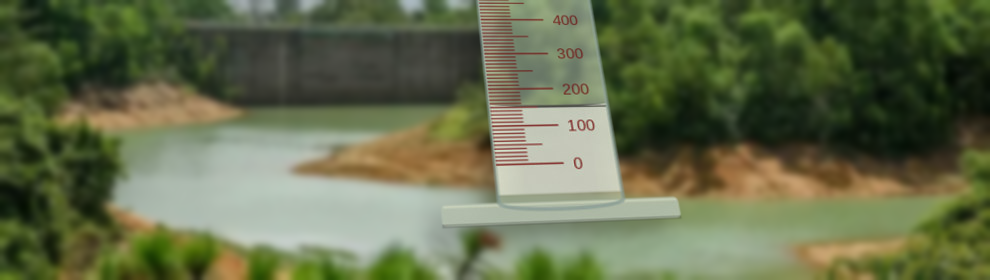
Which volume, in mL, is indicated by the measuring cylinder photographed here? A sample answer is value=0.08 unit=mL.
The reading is value=150 unit=mL
